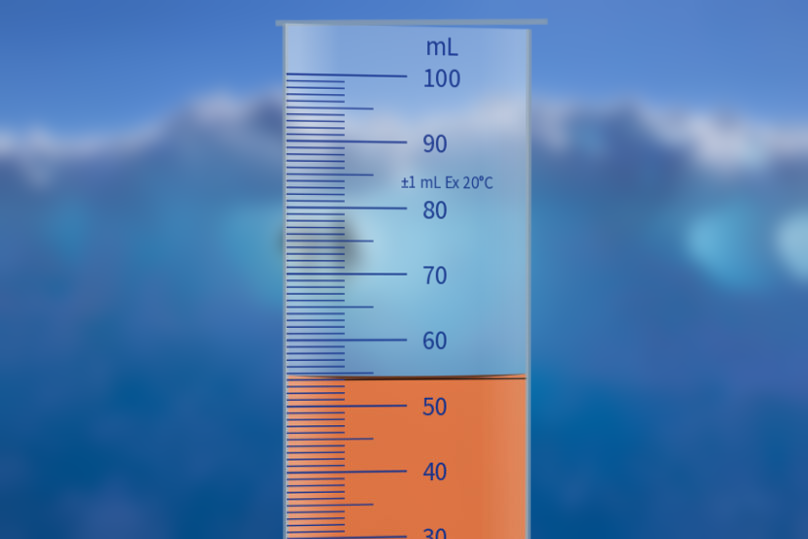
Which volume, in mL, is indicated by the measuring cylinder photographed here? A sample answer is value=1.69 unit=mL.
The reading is value=54 unit=mL
